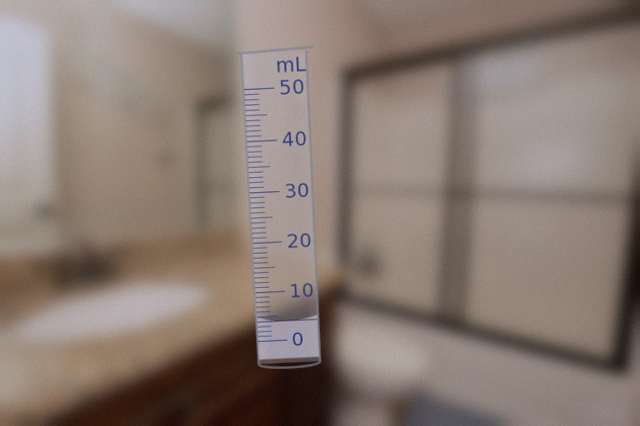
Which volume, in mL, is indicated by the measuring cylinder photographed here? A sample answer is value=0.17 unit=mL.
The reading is value=4 unit=mL
